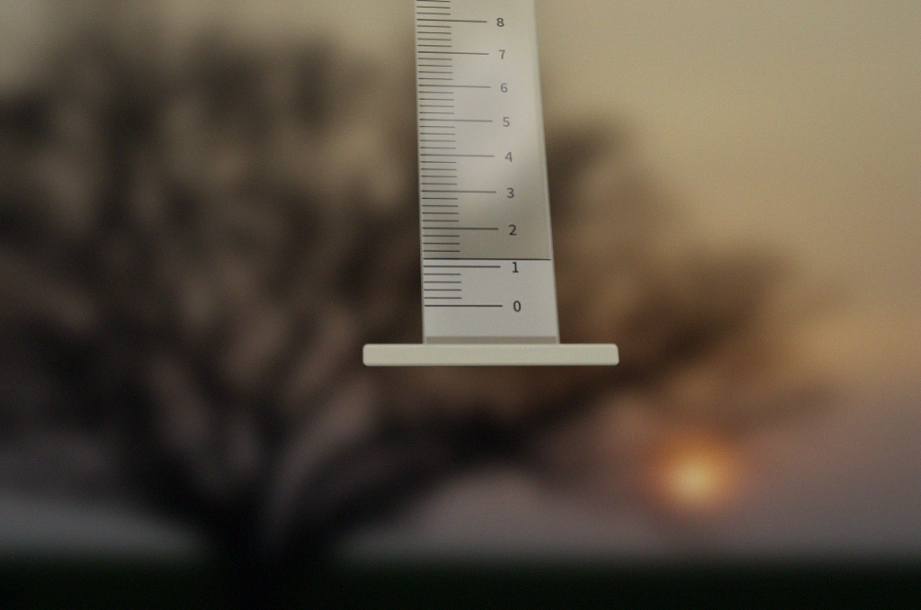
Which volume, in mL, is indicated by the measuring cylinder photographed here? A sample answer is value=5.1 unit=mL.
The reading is value=1.2 unit=mL
